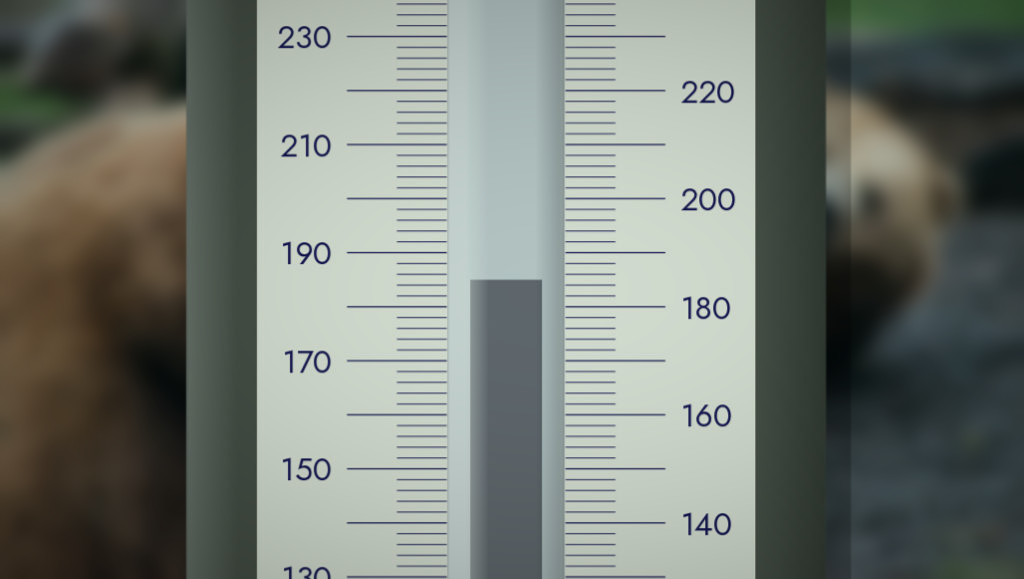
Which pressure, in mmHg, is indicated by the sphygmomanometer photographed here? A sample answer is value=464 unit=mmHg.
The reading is value=185 unit=mmHg
